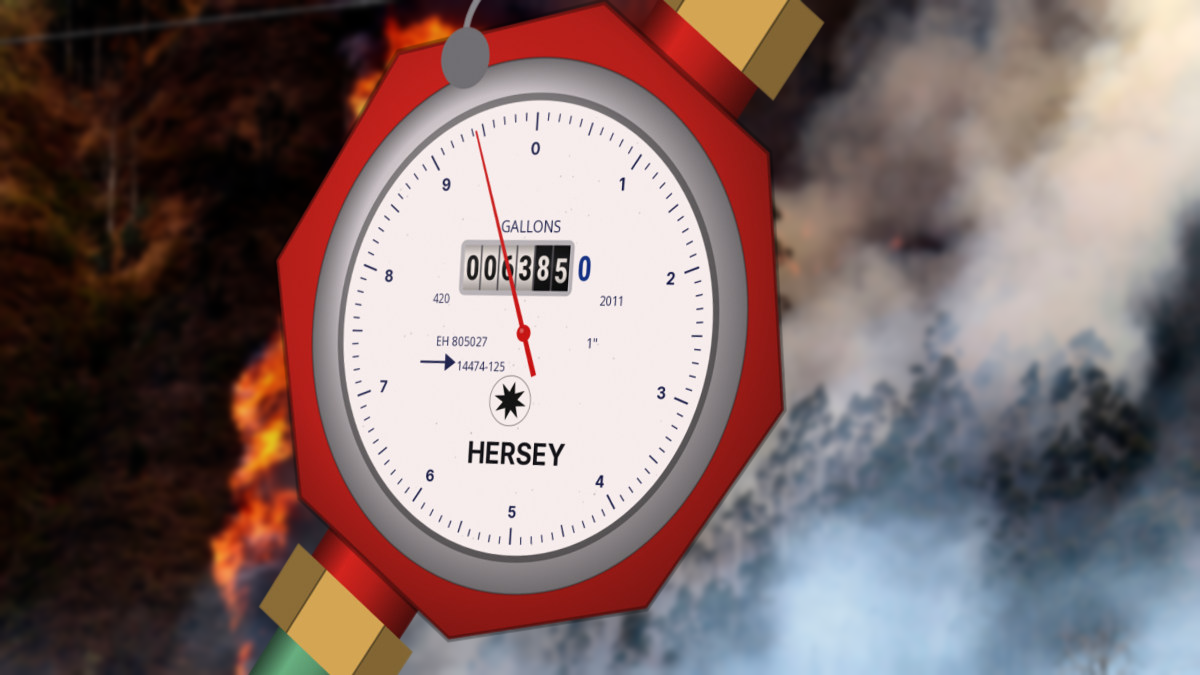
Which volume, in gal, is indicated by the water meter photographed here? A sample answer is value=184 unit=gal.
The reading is value=63849.4 unit=gal
